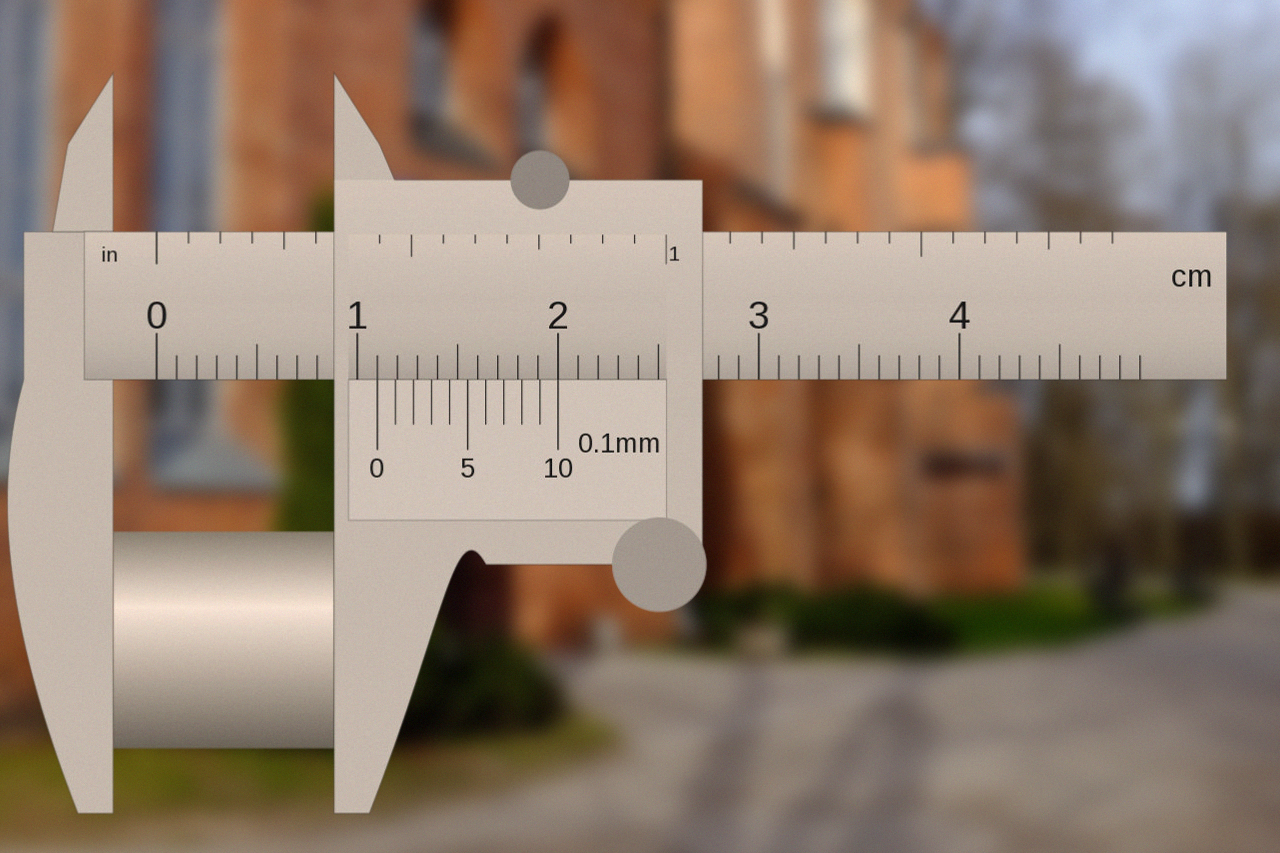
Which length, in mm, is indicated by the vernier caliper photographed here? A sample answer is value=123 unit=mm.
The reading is value=11.0 unit=mm
